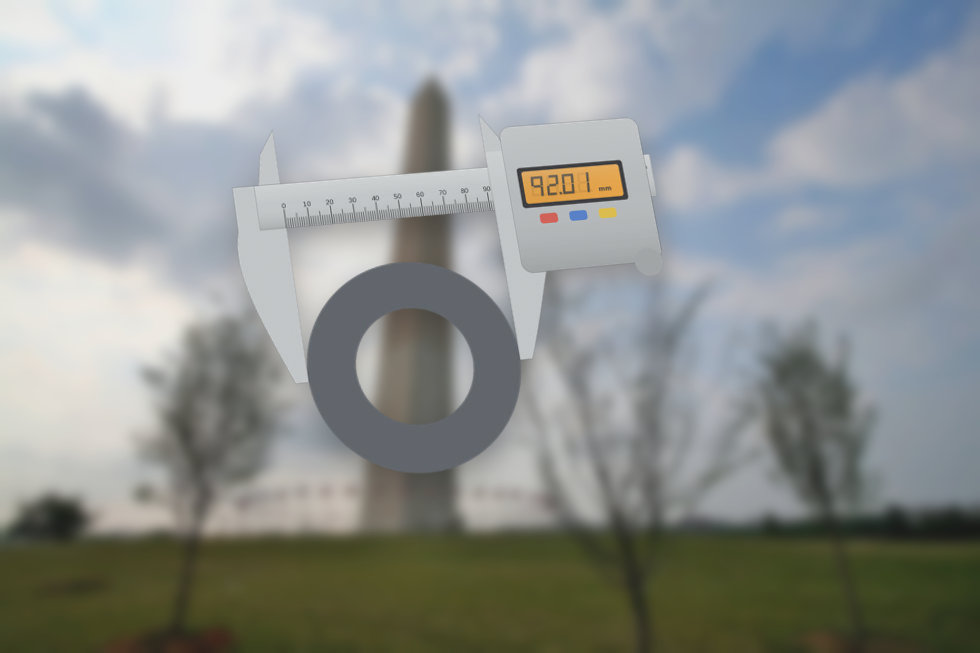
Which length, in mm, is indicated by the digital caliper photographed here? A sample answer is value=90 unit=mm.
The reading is value=92.01 unit=mm
